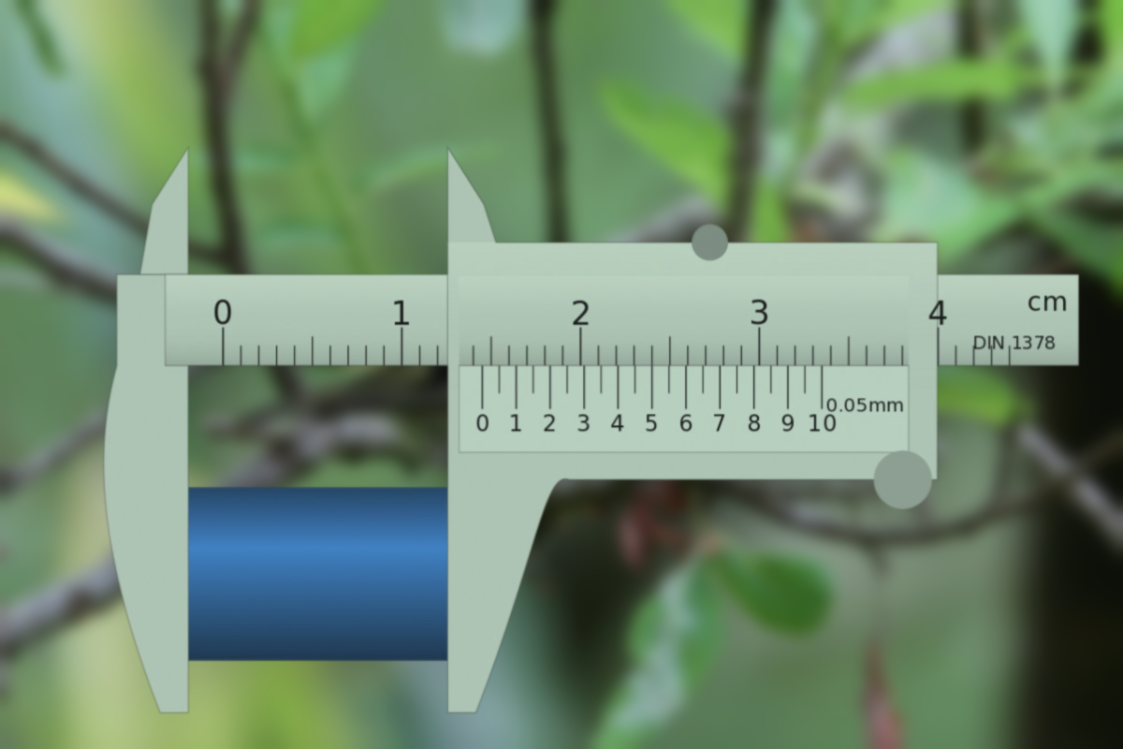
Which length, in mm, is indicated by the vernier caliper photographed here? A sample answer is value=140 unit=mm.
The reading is value=14.5 unit=mm
